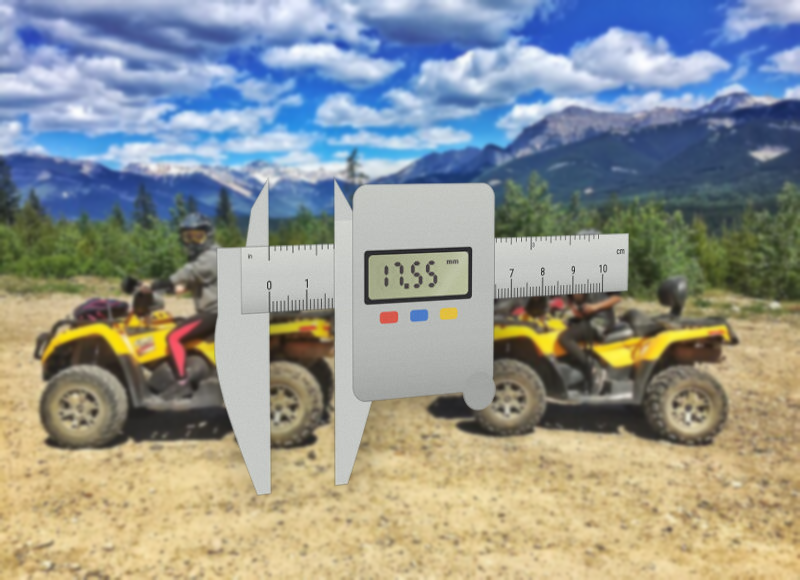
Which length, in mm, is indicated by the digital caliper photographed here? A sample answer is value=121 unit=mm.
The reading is value=17.55 unit=mm
